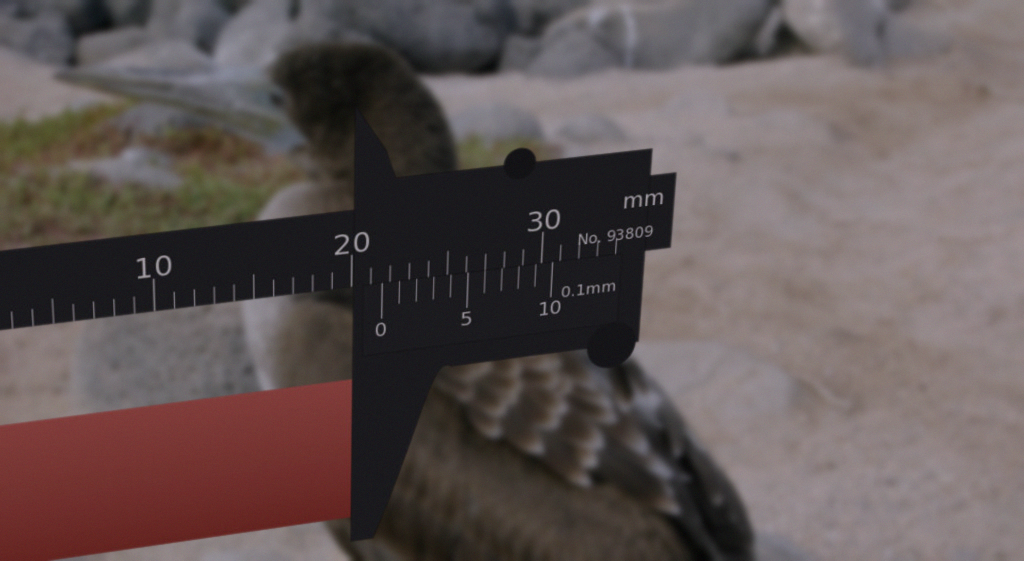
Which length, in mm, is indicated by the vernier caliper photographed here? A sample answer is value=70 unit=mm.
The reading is value=21.6 unit=mm
